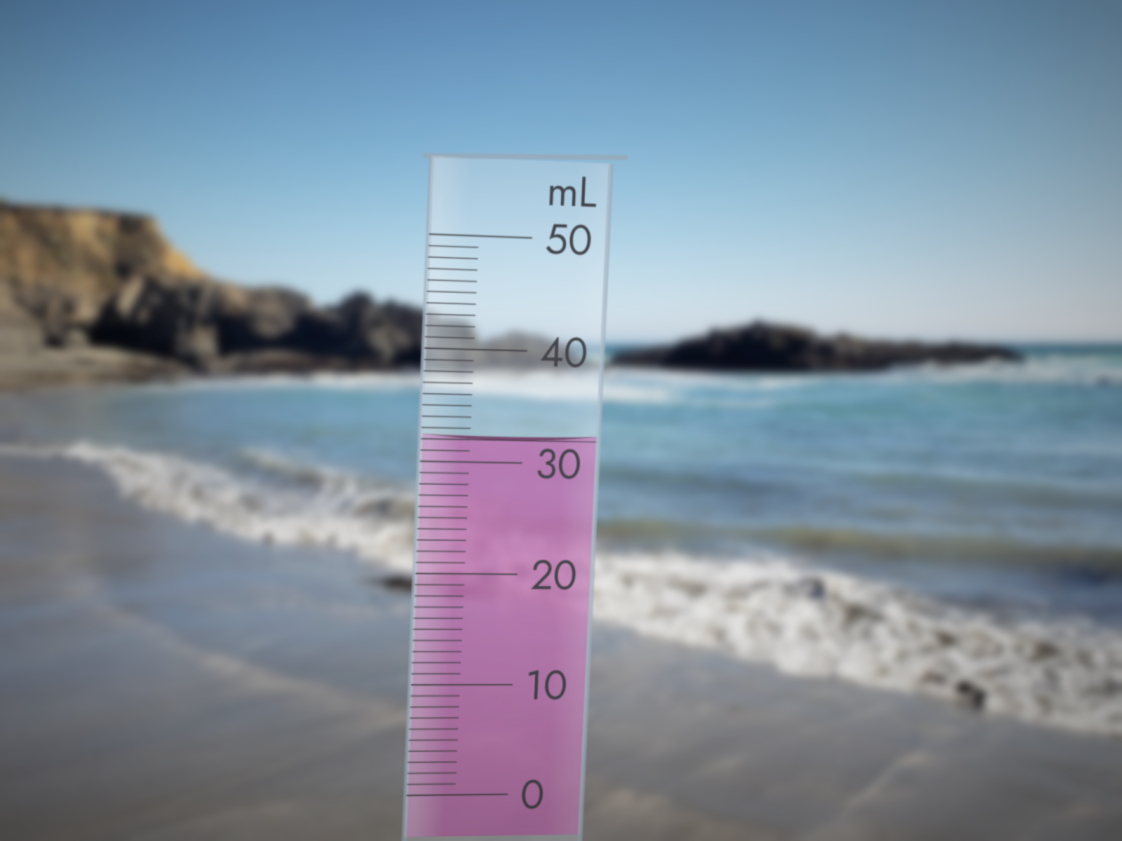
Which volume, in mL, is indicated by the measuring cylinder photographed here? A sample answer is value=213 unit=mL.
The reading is value=32 unit=mL
